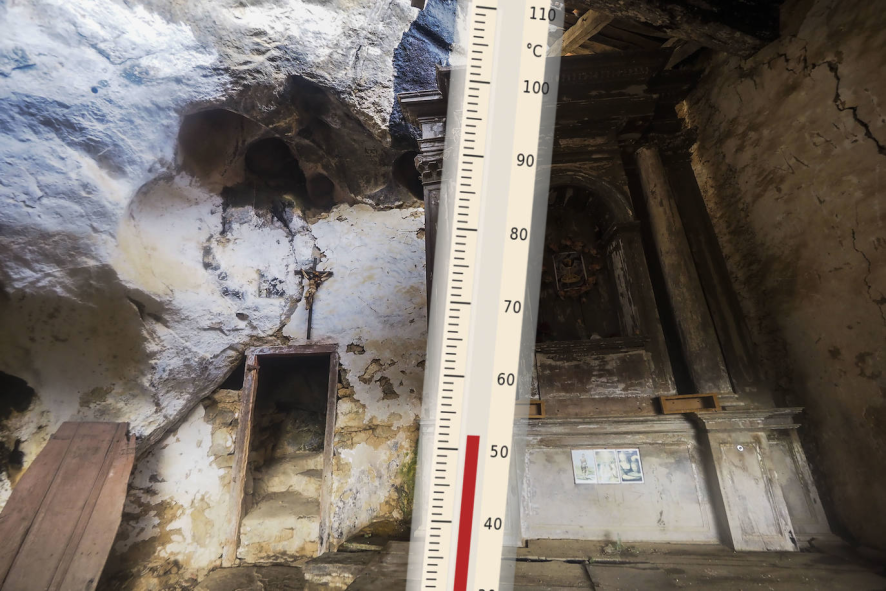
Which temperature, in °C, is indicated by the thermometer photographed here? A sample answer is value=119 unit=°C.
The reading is value=52 unit=°C
